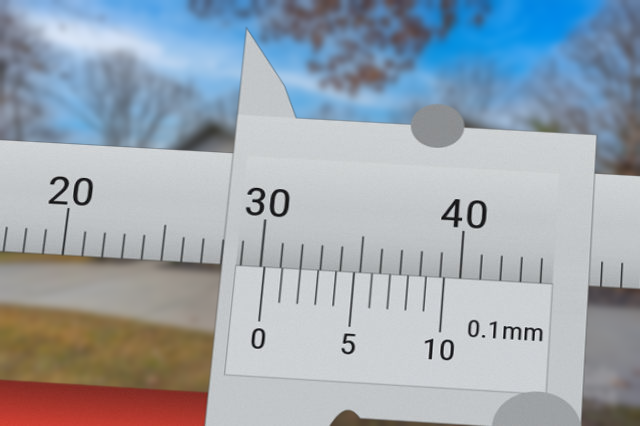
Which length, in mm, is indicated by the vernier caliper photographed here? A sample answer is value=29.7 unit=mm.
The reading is value=30.2 unit=mm
